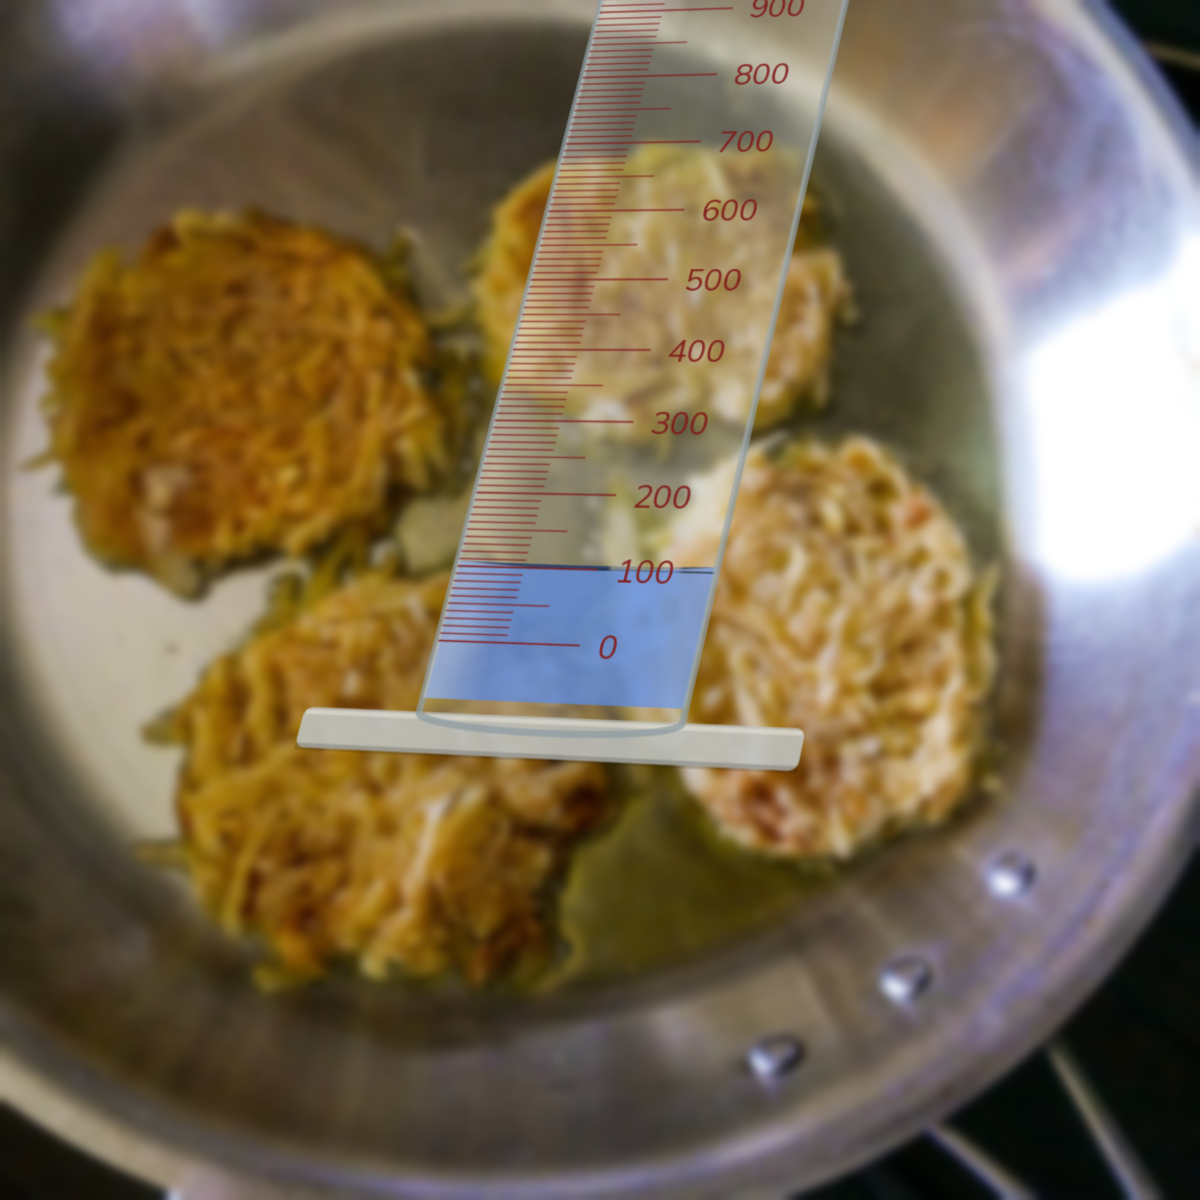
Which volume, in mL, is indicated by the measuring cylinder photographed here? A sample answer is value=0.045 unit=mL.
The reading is value=100 unit=mL
